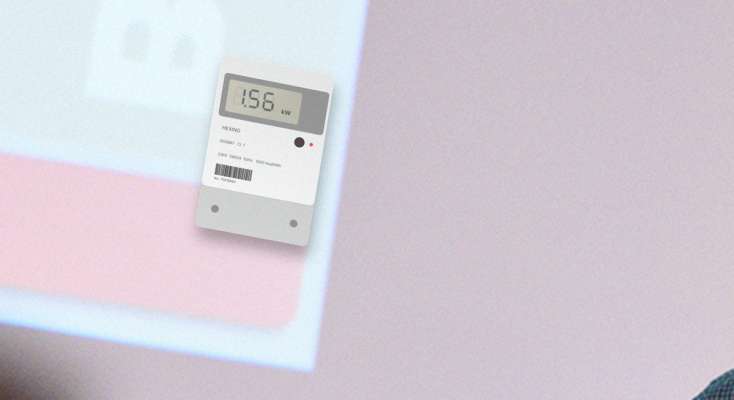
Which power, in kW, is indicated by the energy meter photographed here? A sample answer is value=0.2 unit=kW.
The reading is value=1.56 unit=kW
